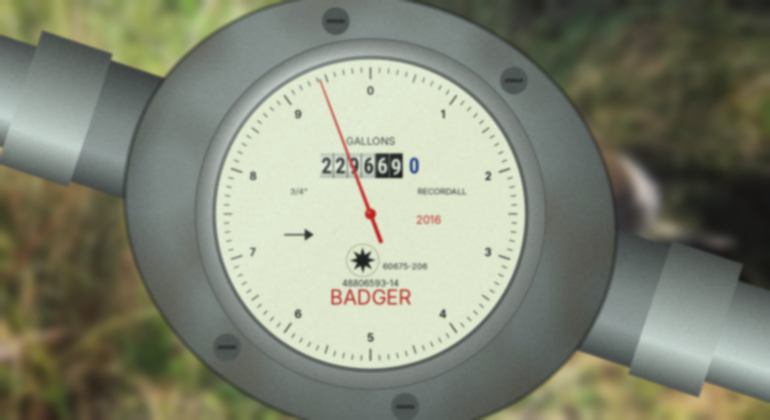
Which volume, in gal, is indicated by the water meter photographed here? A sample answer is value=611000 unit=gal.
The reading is value=2296689.4 unit=gal
